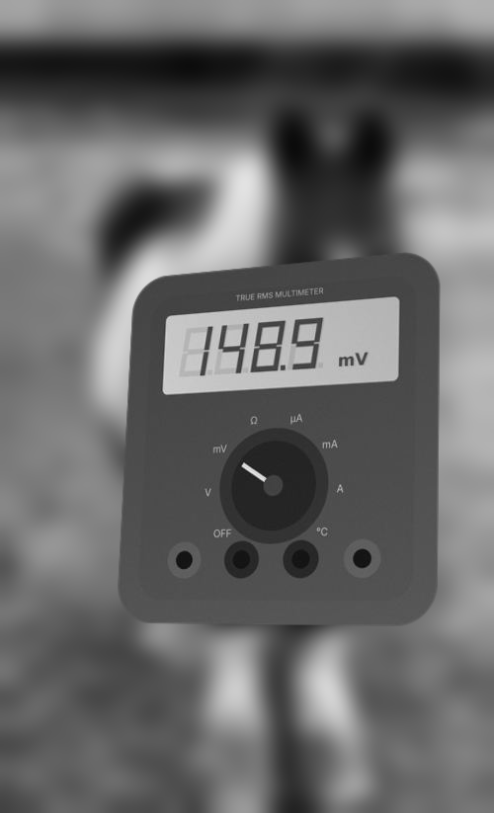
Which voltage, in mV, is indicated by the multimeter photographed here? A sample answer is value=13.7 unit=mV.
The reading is value=148.9 unit=mV
